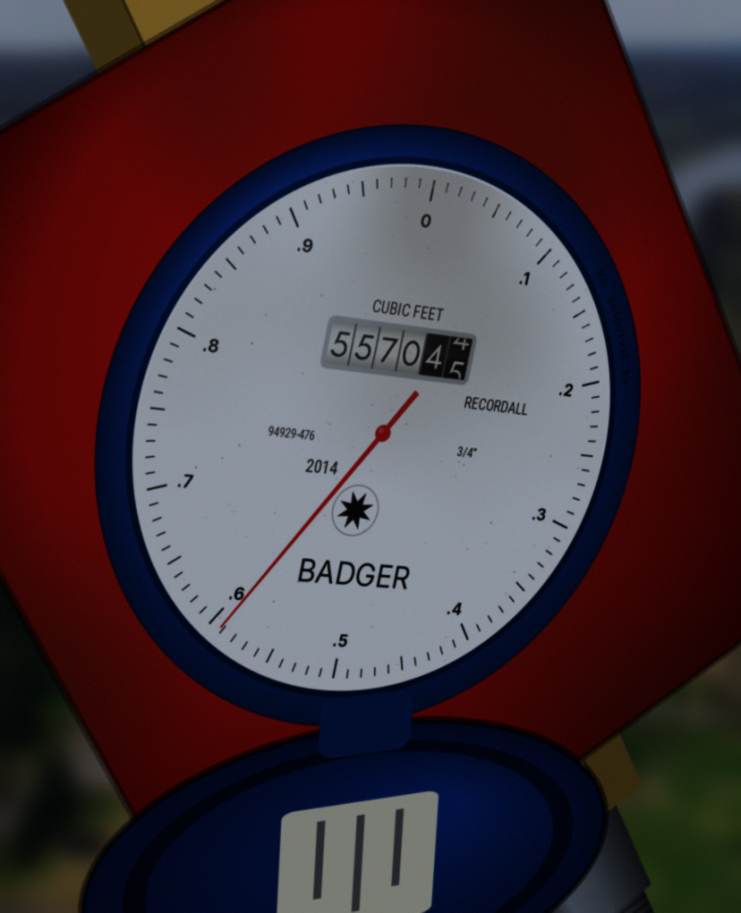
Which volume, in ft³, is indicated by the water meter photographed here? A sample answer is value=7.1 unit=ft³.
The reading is value=557044.59 unit=ft³
